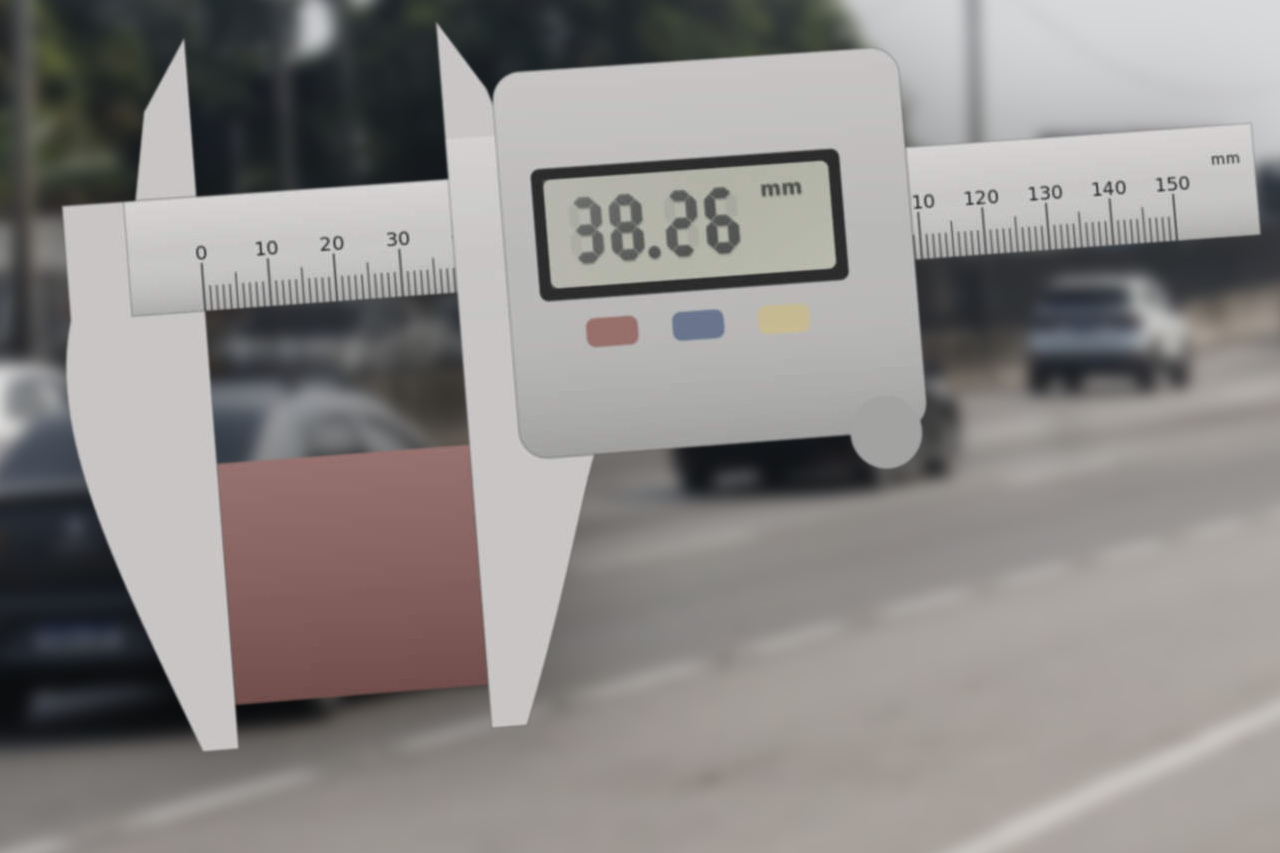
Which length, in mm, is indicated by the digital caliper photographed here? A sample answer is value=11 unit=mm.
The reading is value=38.26 unit=mm
